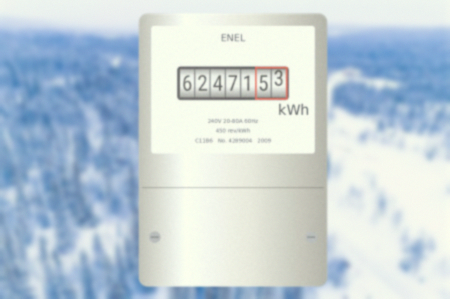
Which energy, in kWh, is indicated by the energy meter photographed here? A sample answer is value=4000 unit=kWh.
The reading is value=62471.53 unit=kWh
